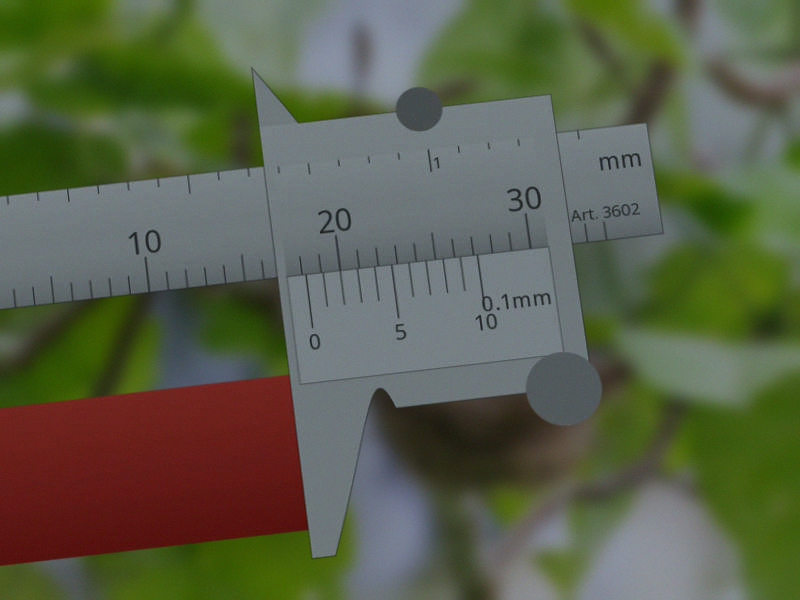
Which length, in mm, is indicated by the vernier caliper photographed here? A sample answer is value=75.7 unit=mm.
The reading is value=18.2 unit=mm
